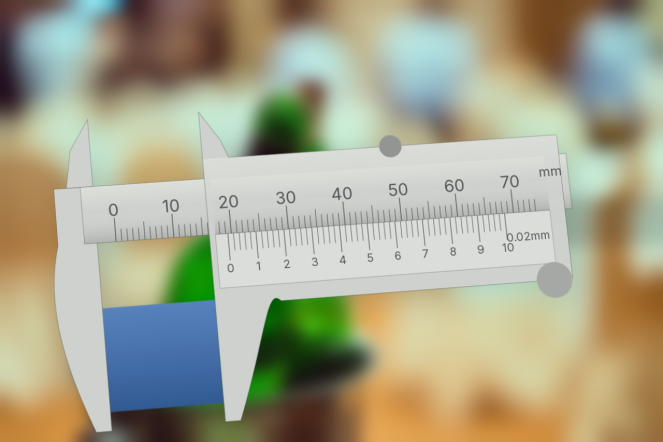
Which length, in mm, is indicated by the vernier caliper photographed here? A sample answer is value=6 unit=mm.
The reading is value=19.4 unit=mm
